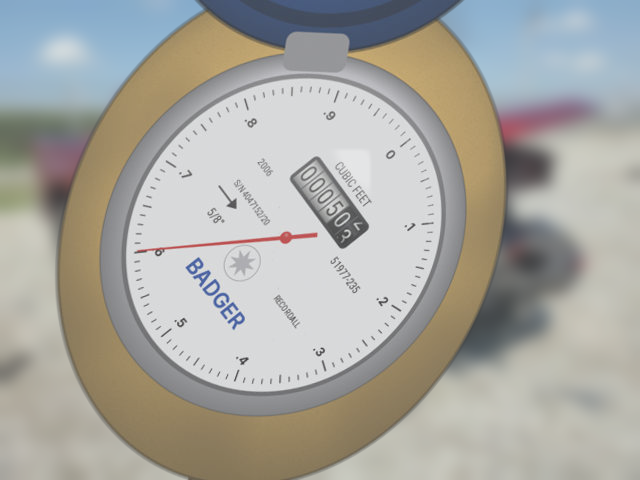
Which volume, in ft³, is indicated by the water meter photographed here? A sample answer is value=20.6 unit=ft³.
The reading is value=502.60 unit=ft³
